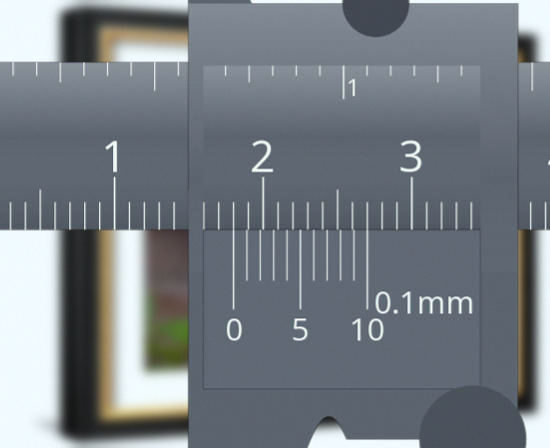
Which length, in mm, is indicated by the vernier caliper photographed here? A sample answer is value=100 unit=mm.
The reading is value=18.0 unit=mm
